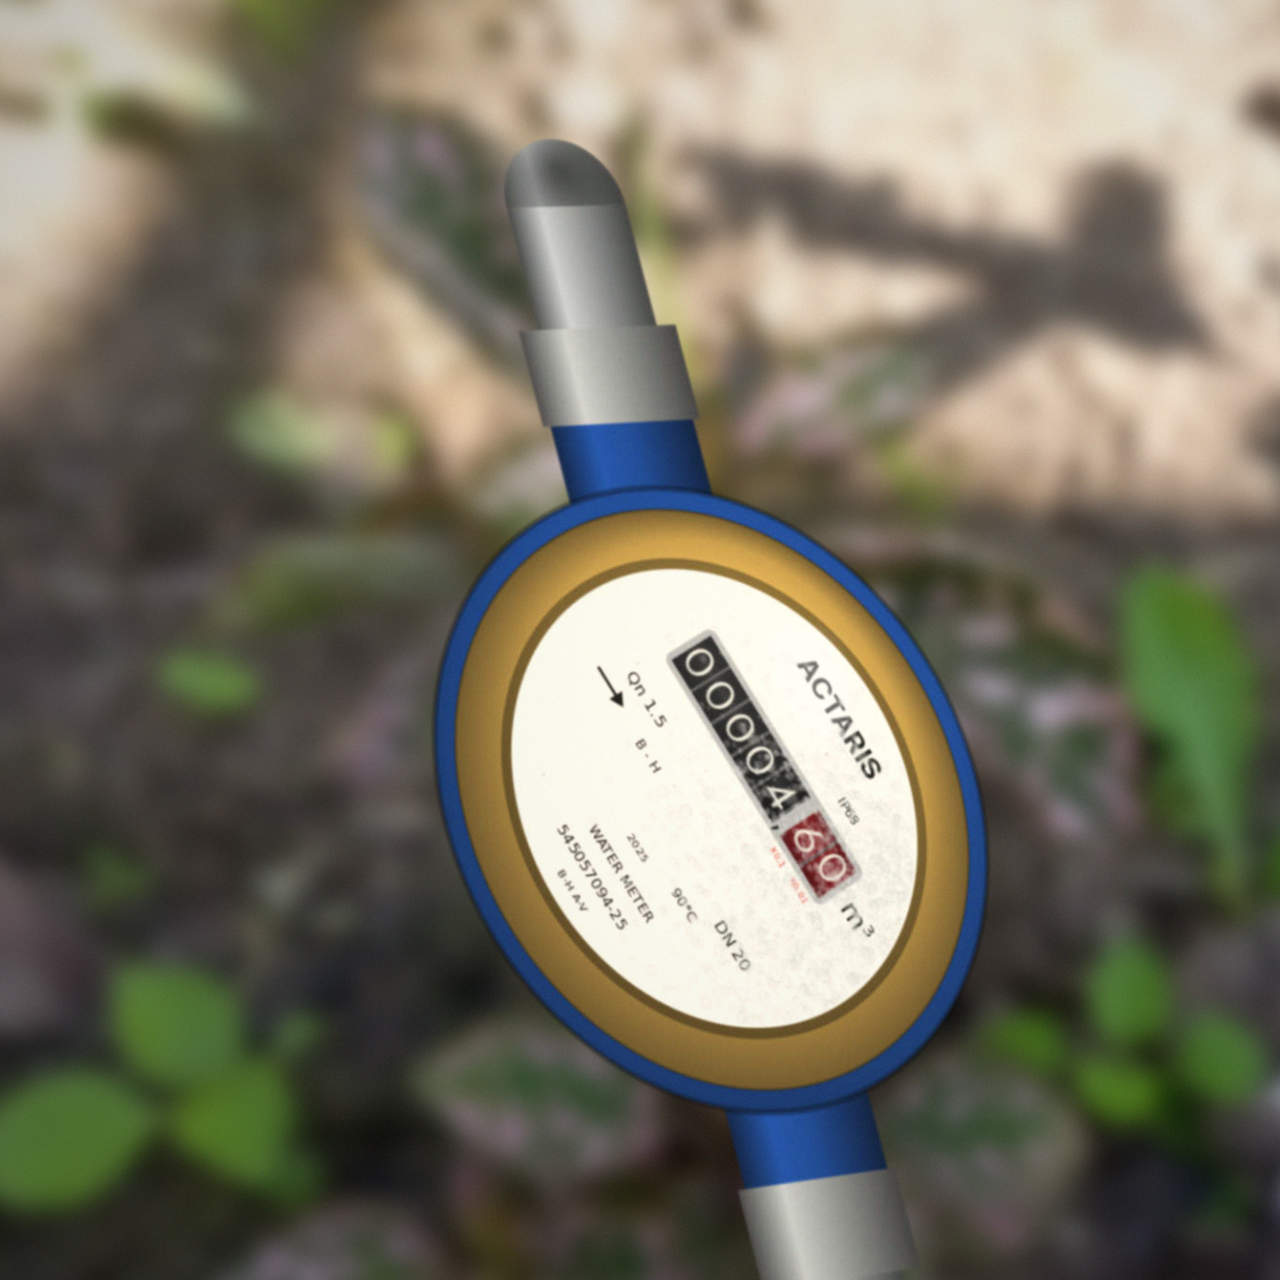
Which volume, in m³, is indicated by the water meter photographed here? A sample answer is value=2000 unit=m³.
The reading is value=4.60 unit=m³
